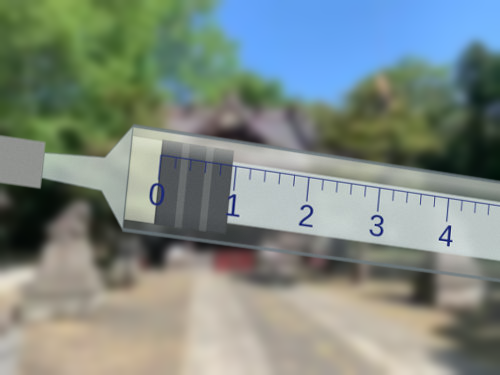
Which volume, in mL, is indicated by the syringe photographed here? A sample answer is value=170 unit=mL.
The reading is value=0 unit=mL
